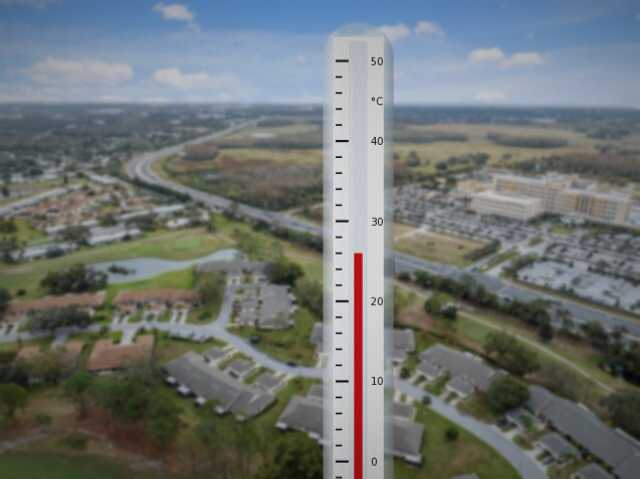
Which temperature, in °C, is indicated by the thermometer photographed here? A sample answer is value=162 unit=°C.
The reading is value=26 unit=°C
